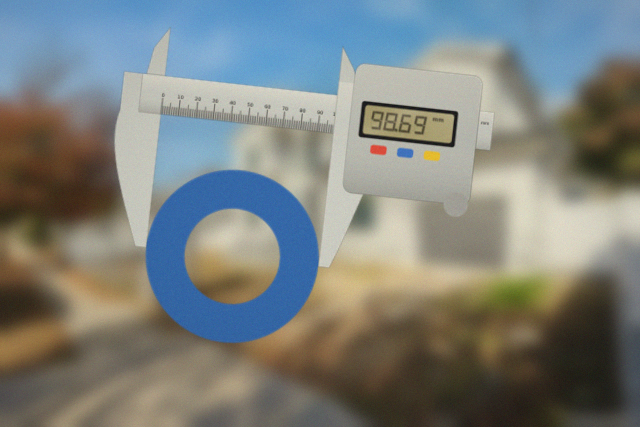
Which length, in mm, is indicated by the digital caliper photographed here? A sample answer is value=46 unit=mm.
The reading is value=98.69 unit=mm
